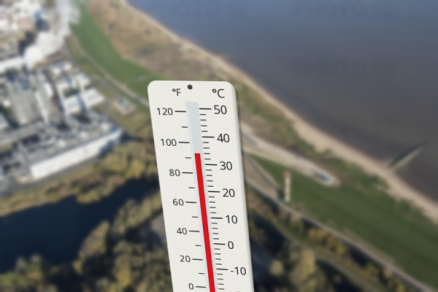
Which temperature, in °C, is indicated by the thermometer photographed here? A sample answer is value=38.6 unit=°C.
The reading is value=34 unit=°C
